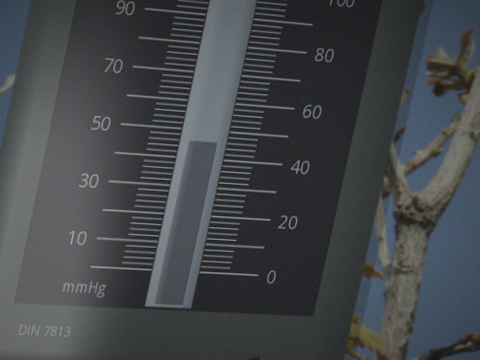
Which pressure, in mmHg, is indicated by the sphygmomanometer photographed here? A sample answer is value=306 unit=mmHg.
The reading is value=46 unit=mmHg
